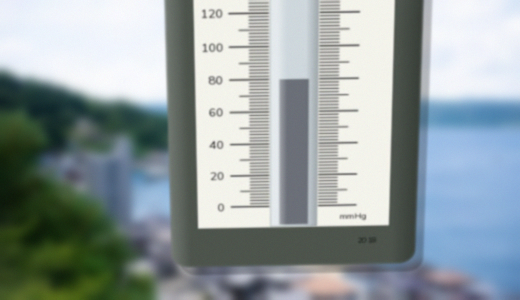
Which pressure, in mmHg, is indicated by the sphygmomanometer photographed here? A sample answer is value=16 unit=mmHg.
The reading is value=80 unit=mmHg
